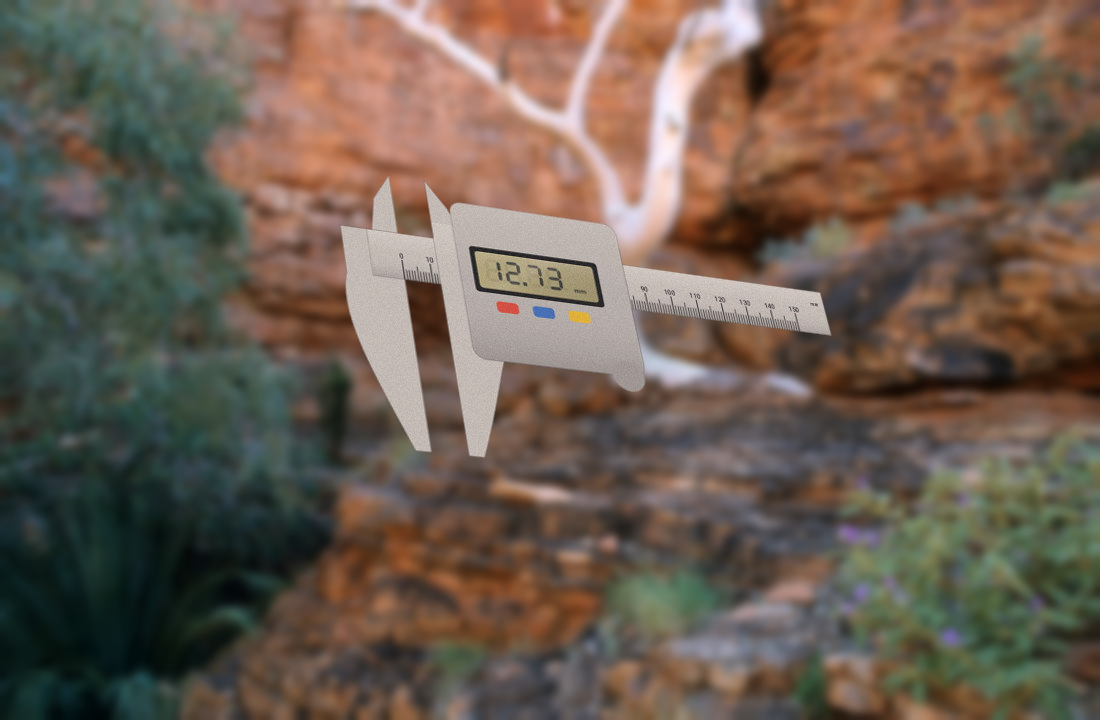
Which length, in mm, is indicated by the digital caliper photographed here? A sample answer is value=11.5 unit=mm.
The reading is value=12.73 unit=mm
